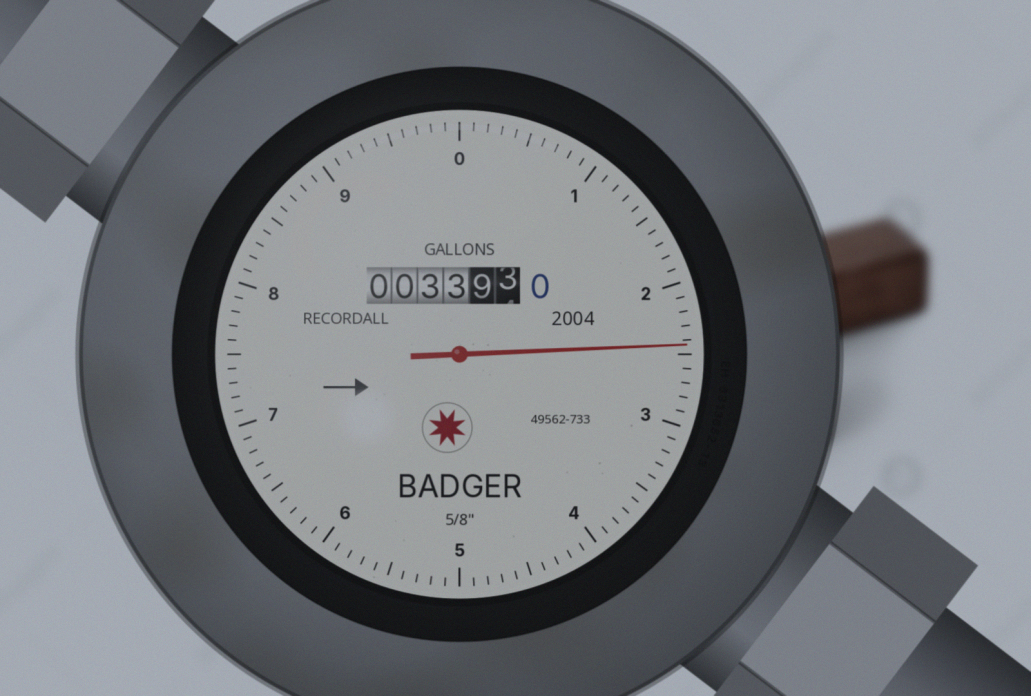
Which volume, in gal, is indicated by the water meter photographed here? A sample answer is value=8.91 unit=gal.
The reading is value=33932.4 unit=gal
